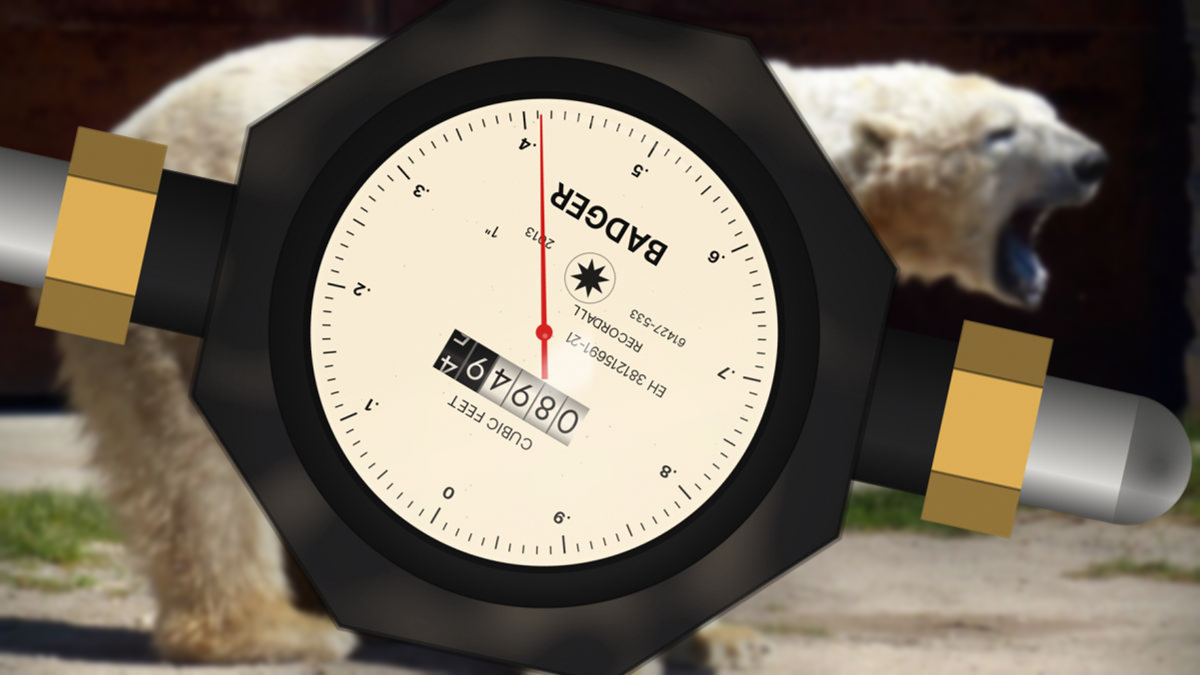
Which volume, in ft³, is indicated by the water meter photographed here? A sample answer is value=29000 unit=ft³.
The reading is value=89494.41 unit=ft³
